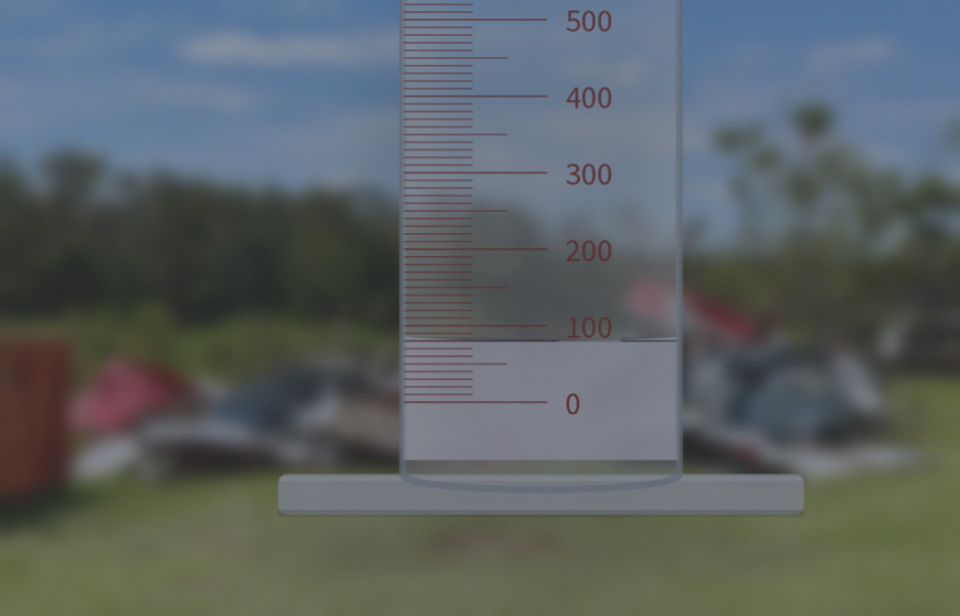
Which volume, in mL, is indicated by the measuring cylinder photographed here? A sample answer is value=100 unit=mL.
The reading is value=80 unit=mL
